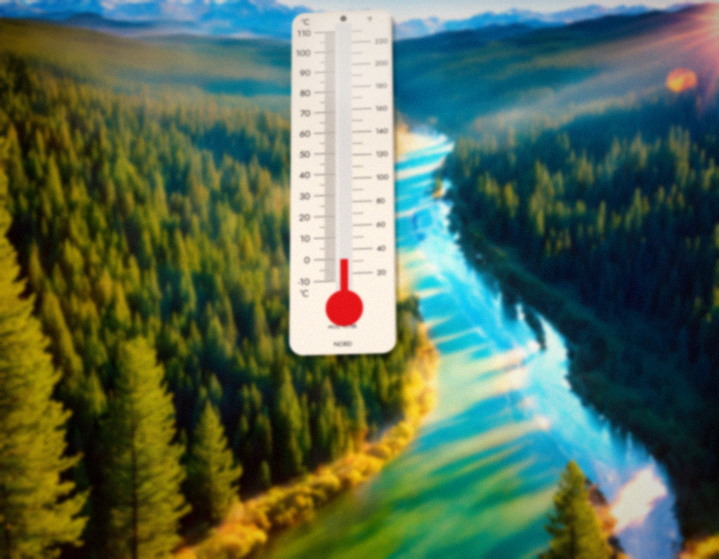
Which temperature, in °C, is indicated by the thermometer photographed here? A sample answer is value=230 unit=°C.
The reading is value=0 unit=°C
